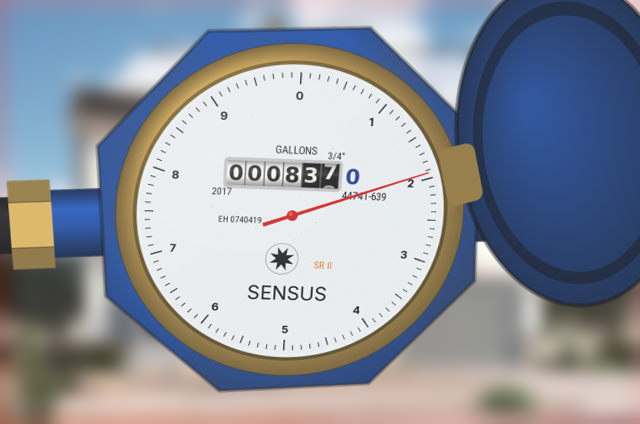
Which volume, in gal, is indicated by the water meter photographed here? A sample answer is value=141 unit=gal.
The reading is value=8371.9 unit=gal
